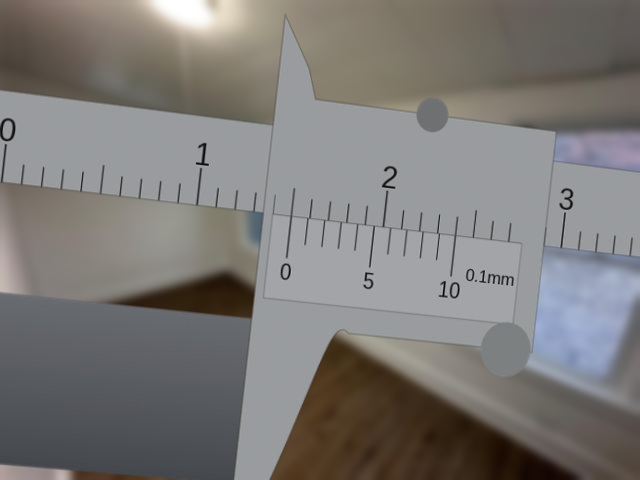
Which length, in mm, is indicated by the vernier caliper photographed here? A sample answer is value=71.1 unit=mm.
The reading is value=15.0 unit=mm
